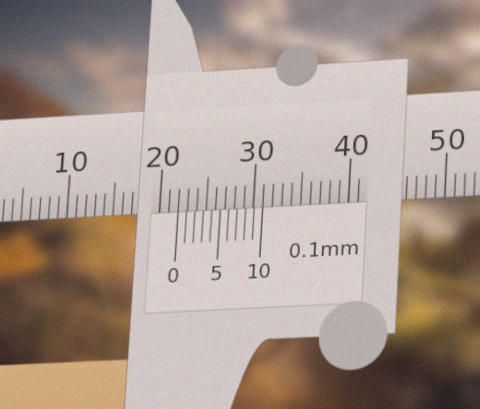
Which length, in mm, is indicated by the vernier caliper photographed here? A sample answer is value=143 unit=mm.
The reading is value=22.0 unit=mm
